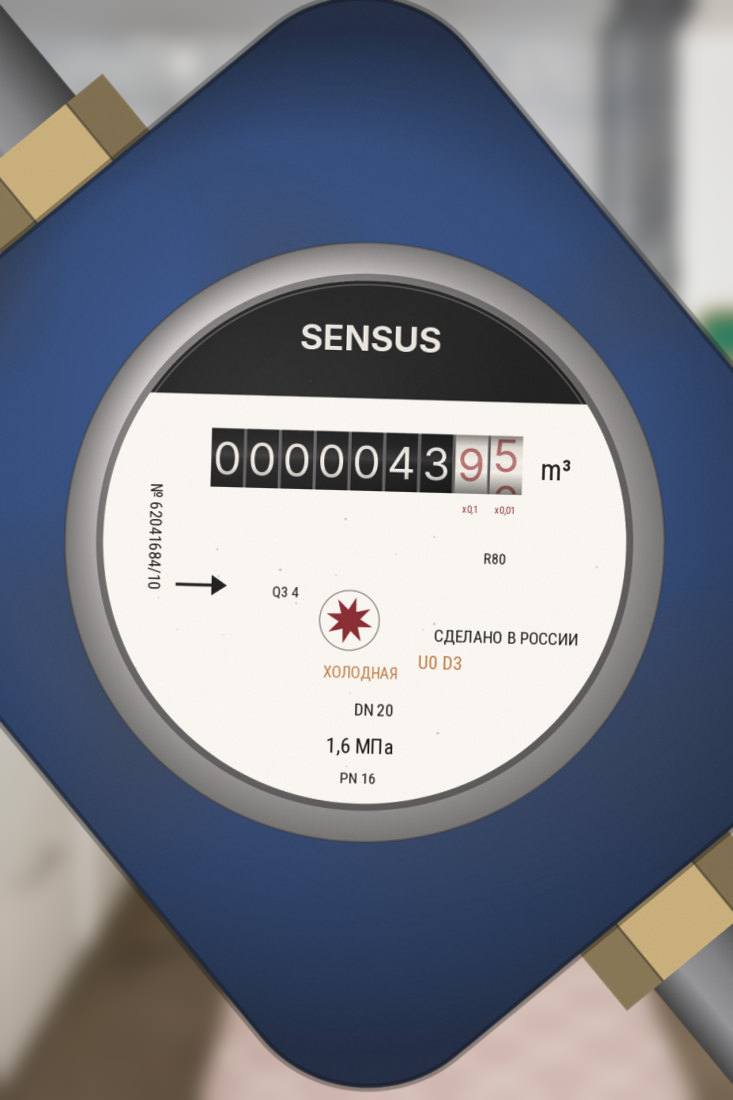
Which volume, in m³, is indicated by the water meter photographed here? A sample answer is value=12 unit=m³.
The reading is value=43.95 unit=m³
